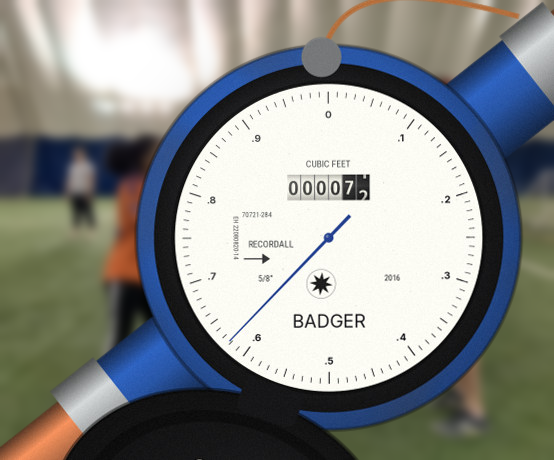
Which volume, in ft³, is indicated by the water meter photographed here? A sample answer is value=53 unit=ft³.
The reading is value=71.62 unit=ft³
